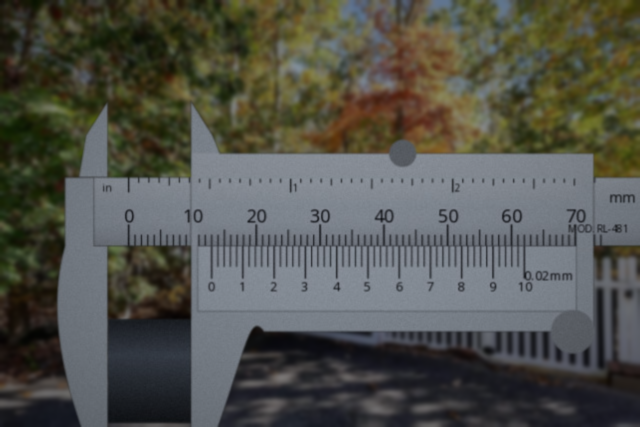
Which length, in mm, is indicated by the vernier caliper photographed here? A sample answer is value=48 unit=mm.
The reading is value=13.0 unit=mm
